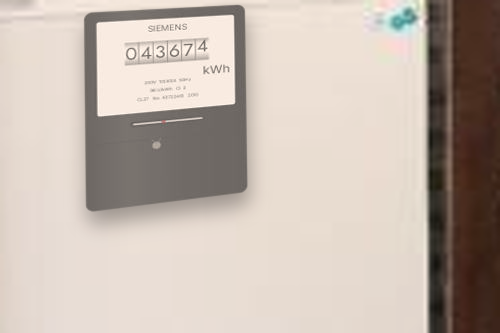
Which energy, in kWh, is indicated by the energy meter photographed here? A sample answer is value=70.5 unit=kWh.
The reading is value=43674 unit=kWh
